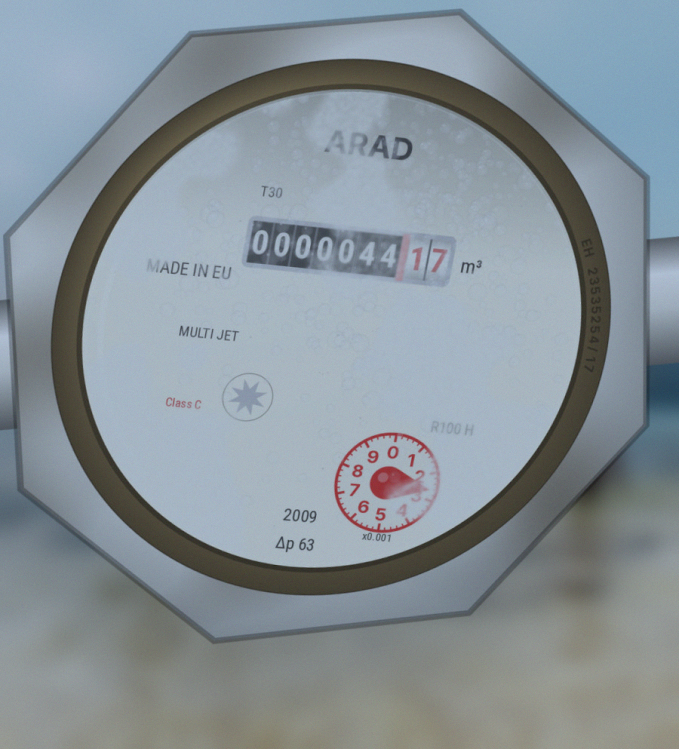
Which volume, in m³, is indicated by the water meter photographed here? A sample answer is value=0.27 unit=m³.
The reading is value=44.172 unit=m³
